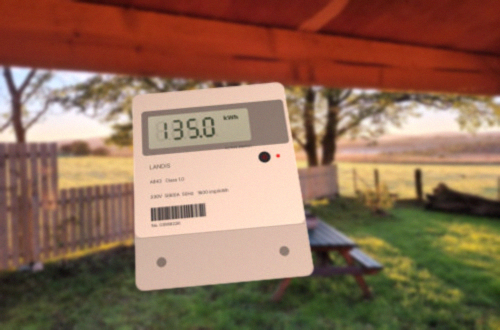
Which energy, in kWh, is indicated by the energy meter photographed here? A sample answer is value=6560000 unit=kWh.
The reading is value=135.0 unit=kWh
